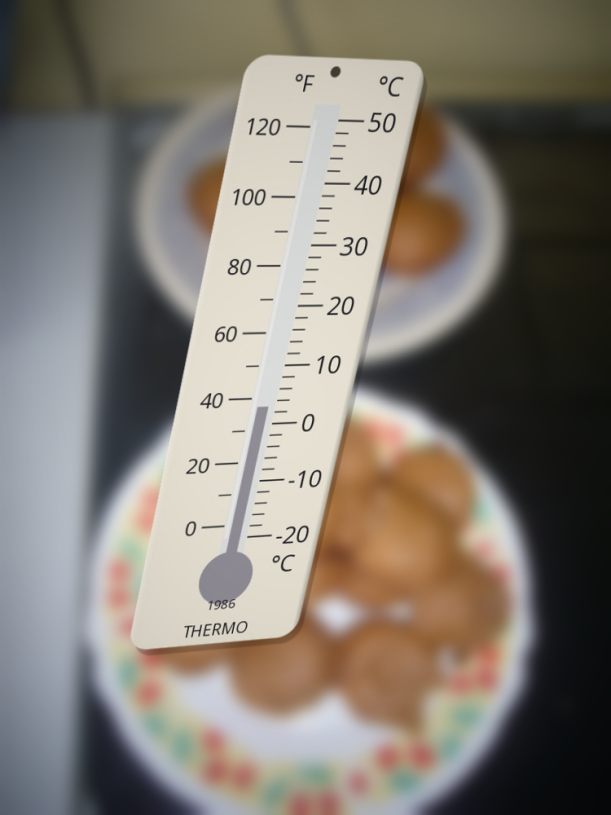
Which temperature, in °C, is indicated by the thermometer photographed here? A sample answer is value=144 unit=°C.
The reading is value=3 unit=°C
